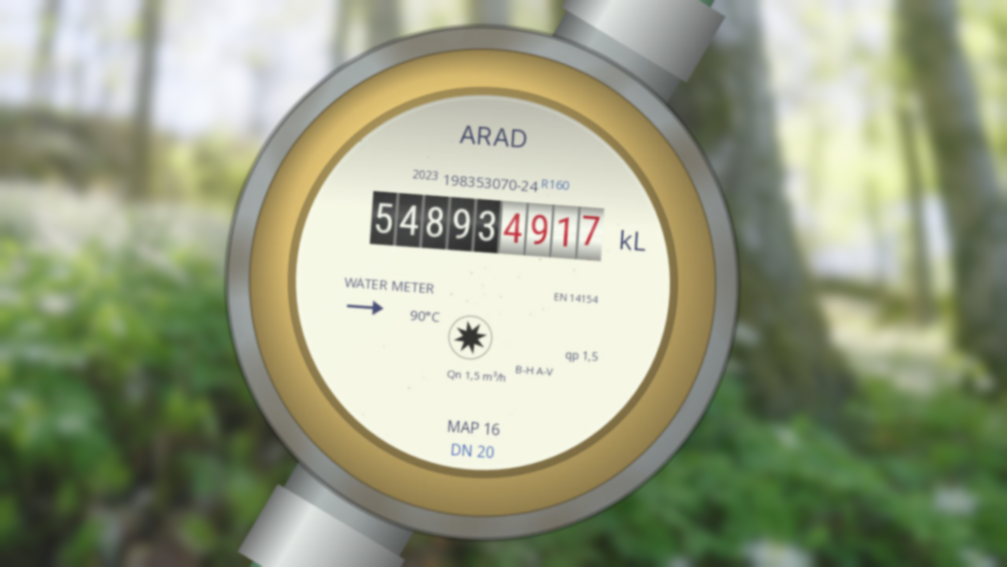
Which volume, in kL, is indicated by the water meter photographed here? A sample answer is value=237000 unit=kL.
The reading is value=54893.4917 unit=kL
